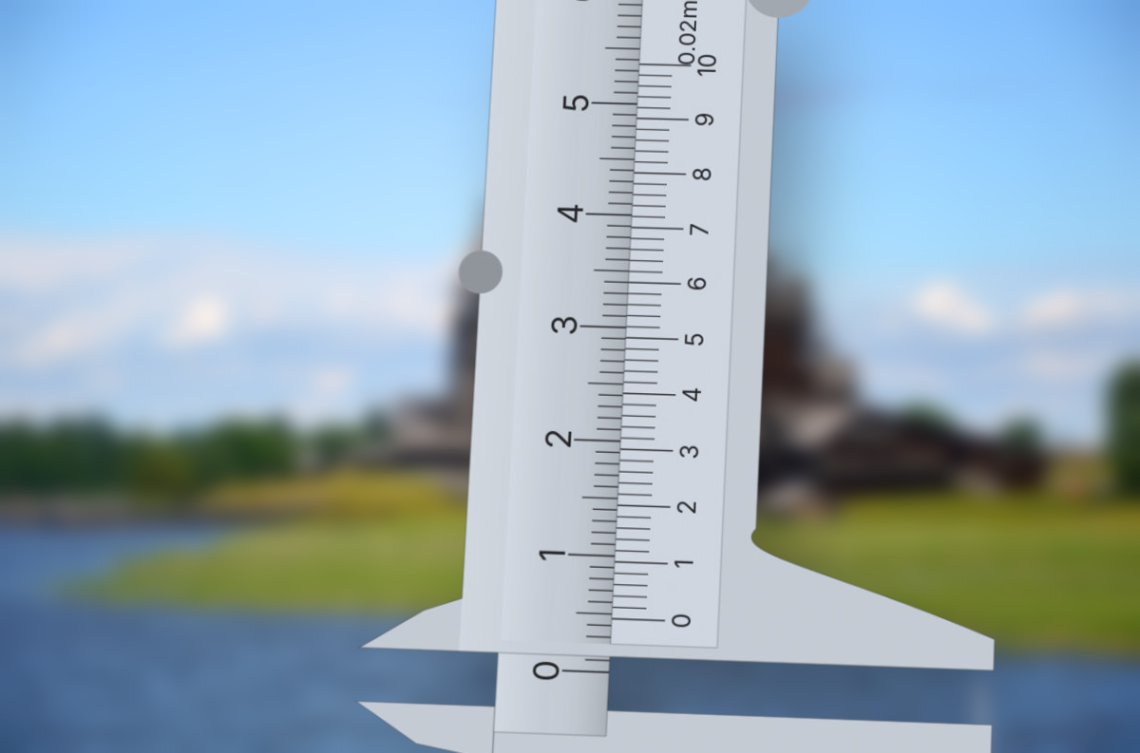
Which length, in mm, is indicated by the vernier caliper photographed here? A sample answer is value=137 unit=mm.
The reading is value=4.6 unit=mm
